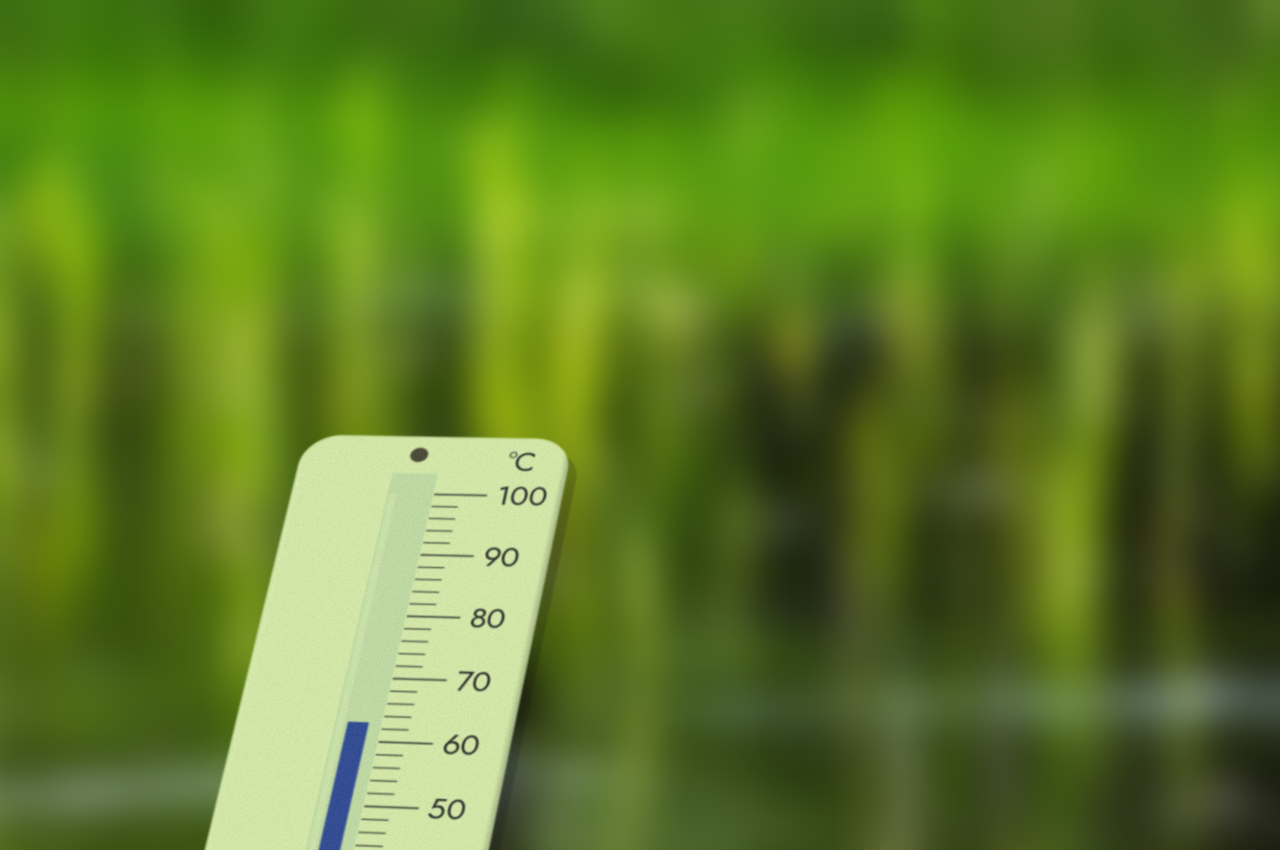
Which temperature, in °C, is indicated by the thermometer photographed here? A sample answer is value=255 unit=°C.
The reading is value=63 unit=°C
